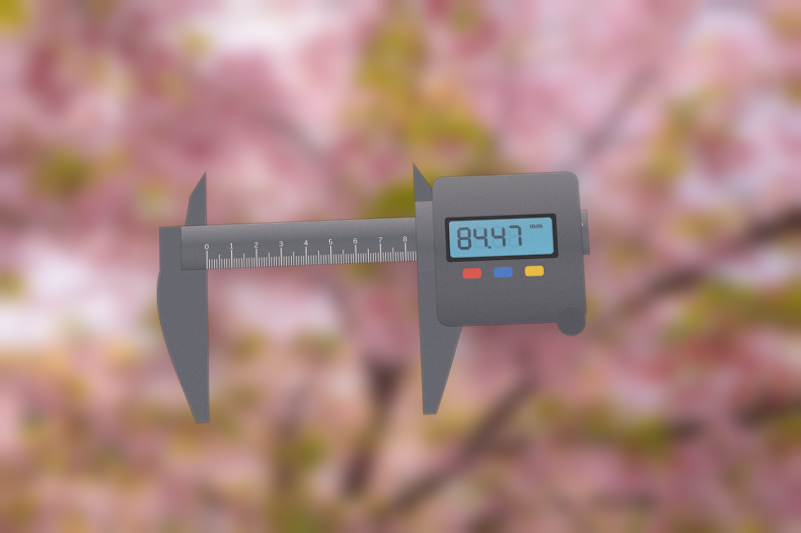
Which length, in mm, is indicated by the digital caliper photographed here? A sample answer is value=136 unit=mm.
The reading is value=84.47 unit=mm
